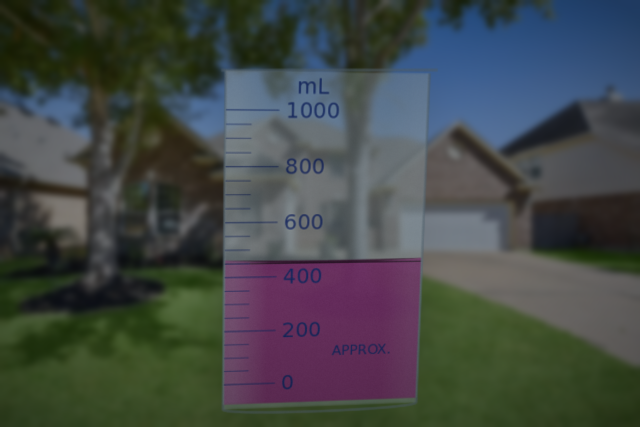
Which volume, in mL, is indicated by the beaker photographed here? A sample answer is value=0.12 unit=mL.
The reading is value=450 unit=mL
